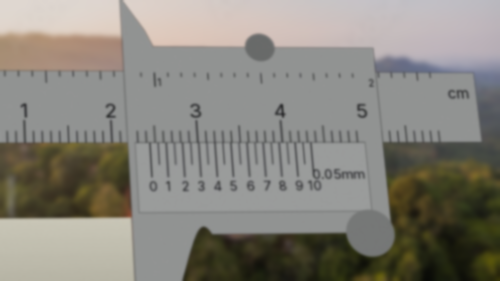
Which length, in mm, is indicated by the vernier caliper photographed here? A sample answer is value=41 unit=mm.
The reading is value=24.4 unit=mm
